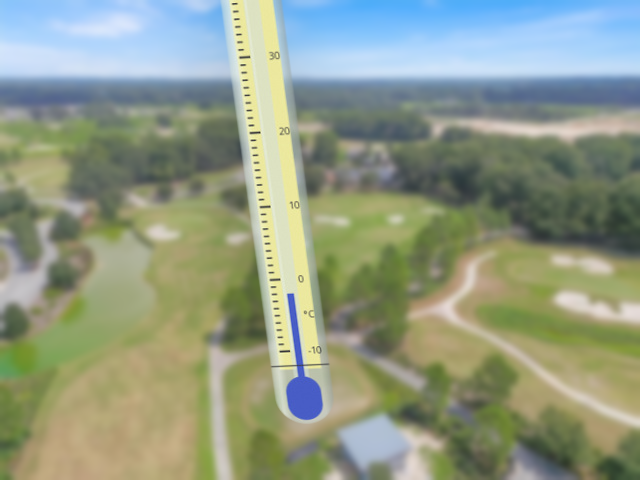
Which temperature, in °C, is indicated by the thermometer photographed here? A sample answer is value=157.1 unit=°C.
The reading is value=-2 unit=°C
